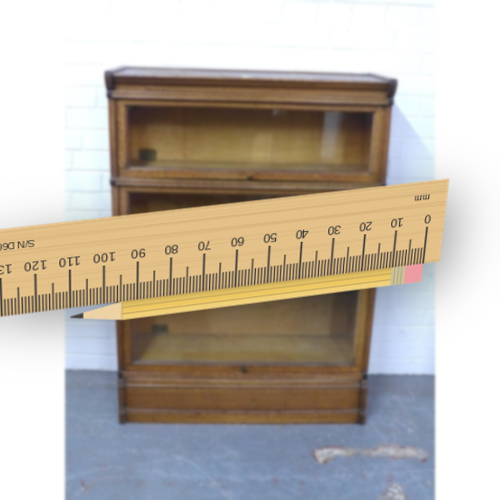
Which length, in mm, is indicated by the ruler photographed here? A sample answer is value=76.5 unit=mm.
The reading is value=110 unit=mm
